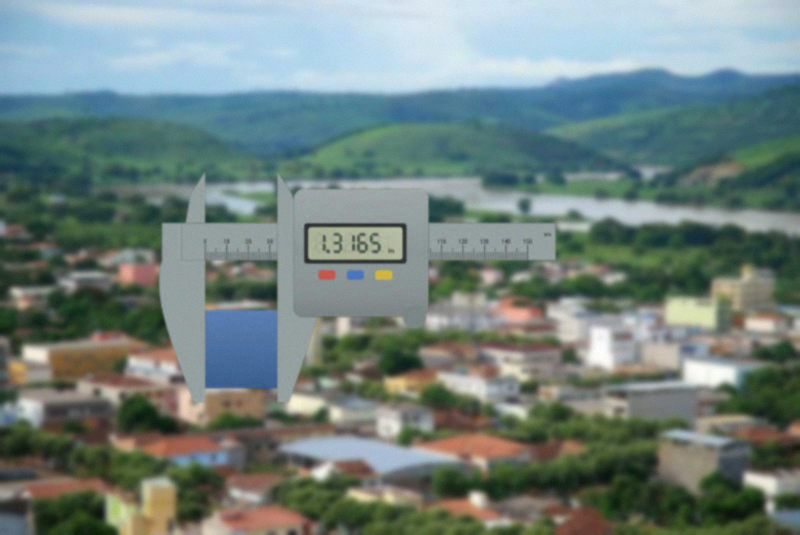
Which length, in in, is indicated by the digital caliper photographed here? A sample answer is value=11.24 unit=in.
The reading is value=1.3165 unit=in
